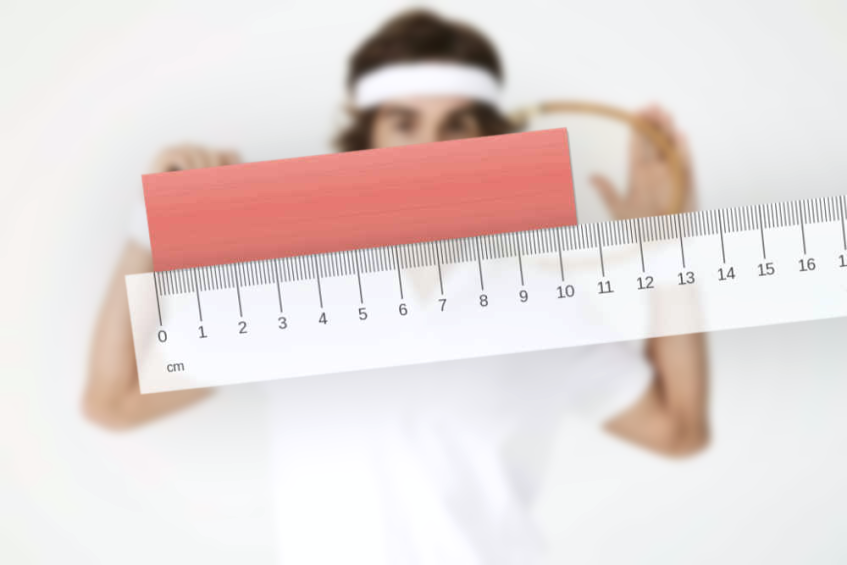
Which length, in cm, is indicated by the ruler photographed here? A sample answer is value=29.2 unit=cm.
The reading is value=10.5 unit=cm
